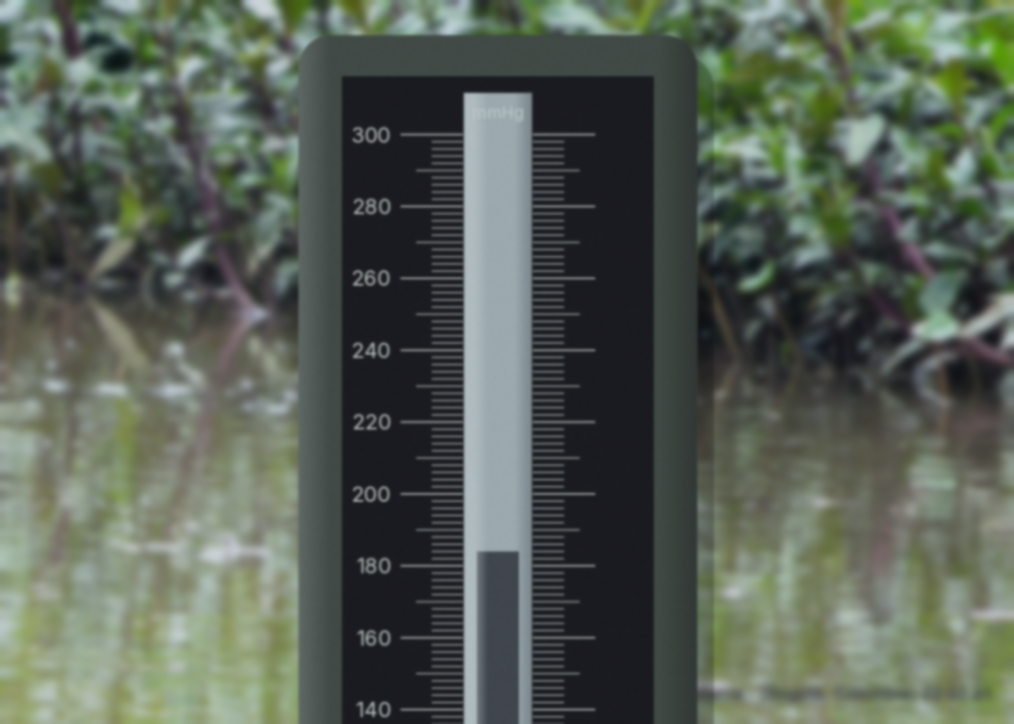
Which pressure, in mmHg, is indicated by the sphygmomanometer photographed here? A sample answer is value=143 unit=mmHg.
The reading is value=184 unit=mmHg
